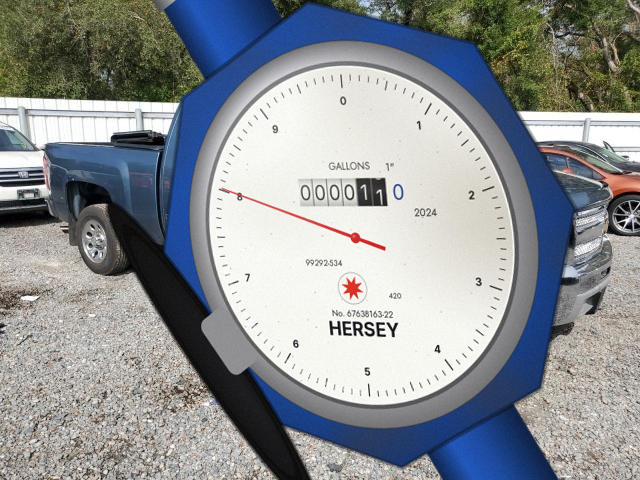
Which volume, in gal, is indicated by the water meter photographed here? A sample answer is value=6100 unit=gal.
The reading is value=108.0 unit=gal
